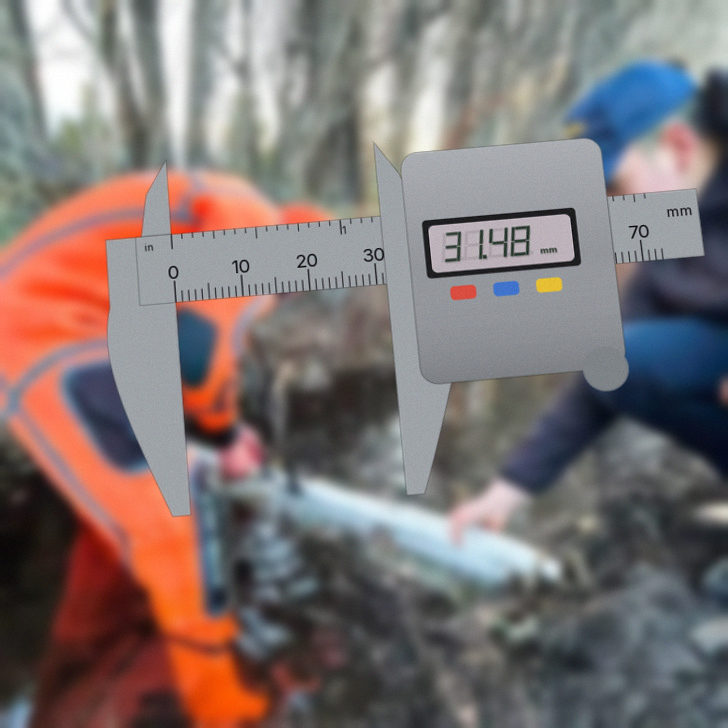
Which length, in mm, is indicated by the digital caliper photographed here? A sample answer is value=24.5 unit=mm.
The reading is value=31.48 unit=mm
